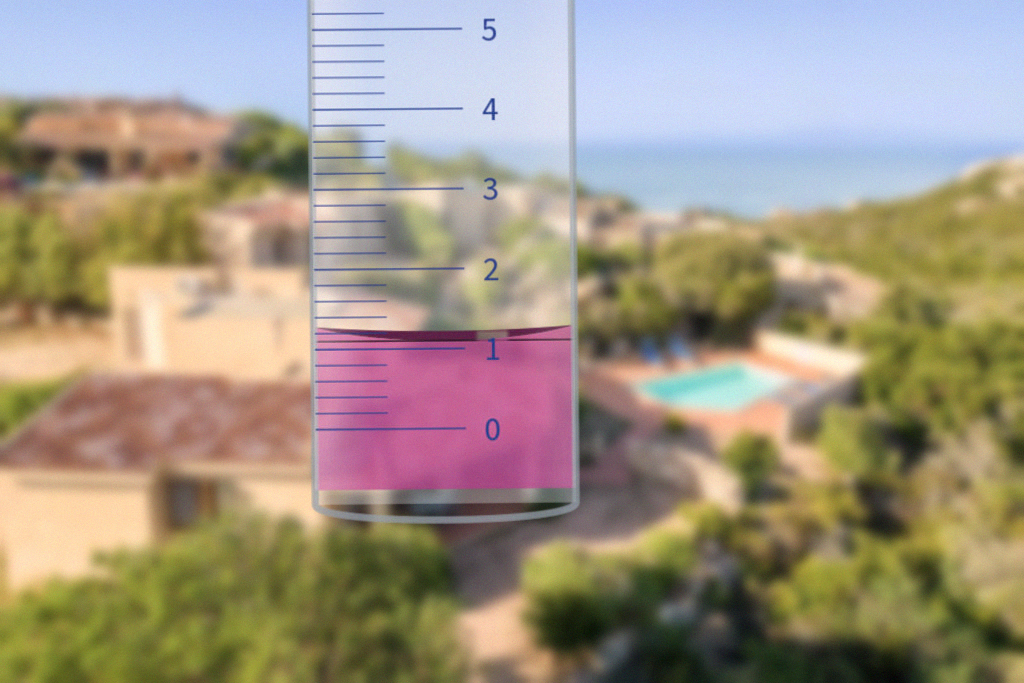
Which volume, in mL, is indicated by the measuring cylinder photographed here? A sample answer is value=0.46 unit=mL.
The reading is value=1.1 unit=mL
